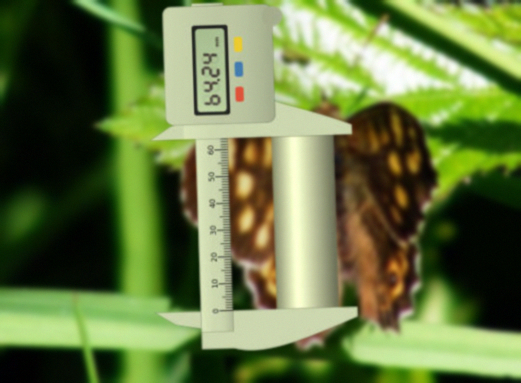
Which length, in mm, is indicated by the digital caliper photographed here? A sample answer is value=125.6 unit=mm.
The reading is value=64.24 unit=mm
